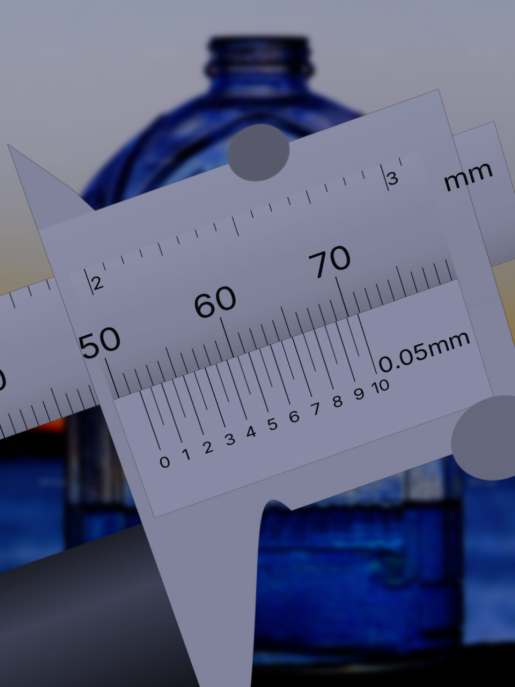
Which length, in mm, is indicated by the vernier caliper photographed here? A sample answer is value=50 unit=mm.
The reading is value=51.8 unit=mm
